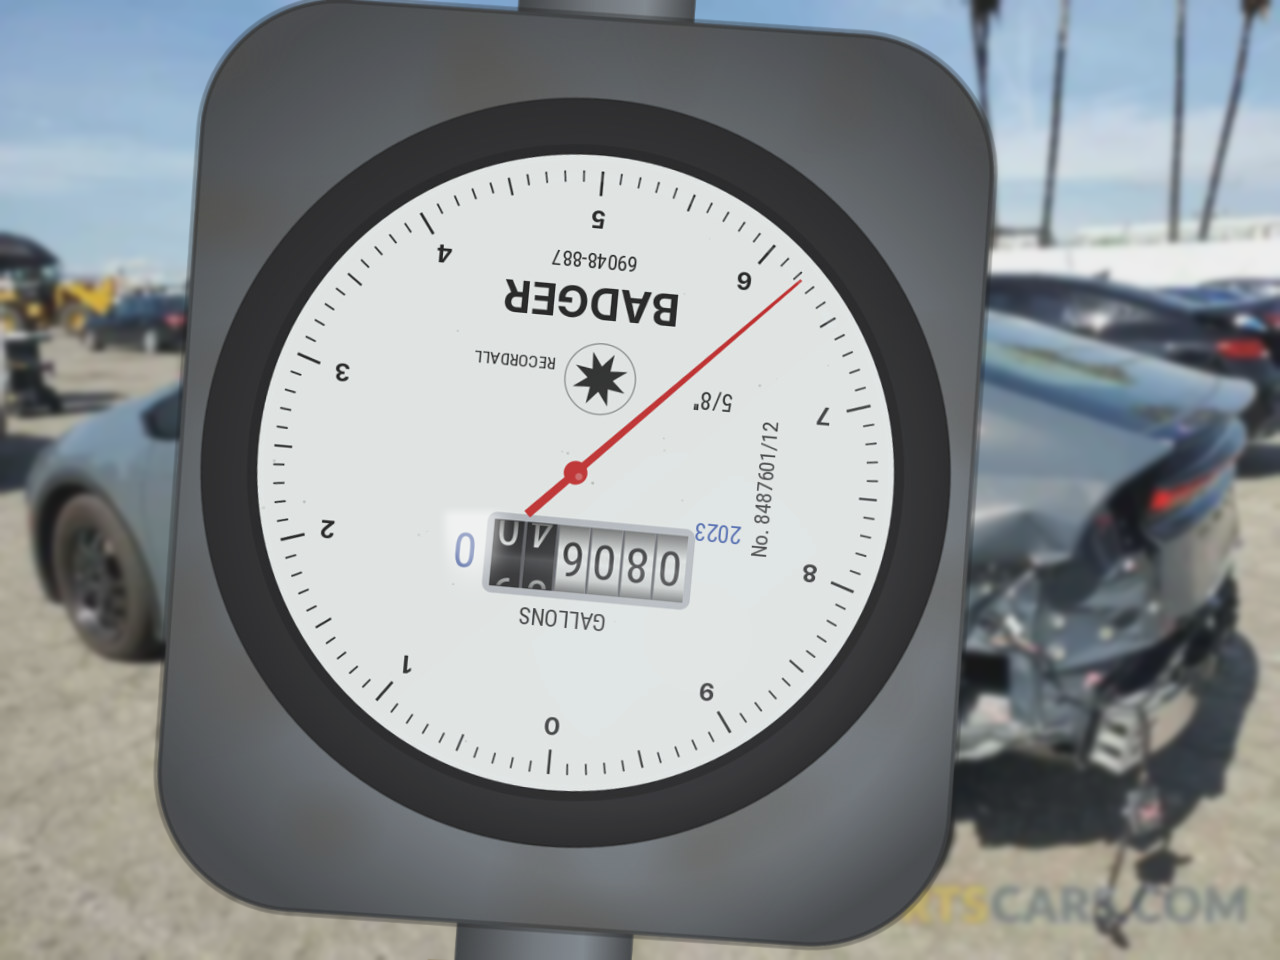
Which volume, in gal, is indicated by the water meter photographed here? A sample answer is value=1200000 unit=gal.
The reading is value=806396.2 unit=gal
